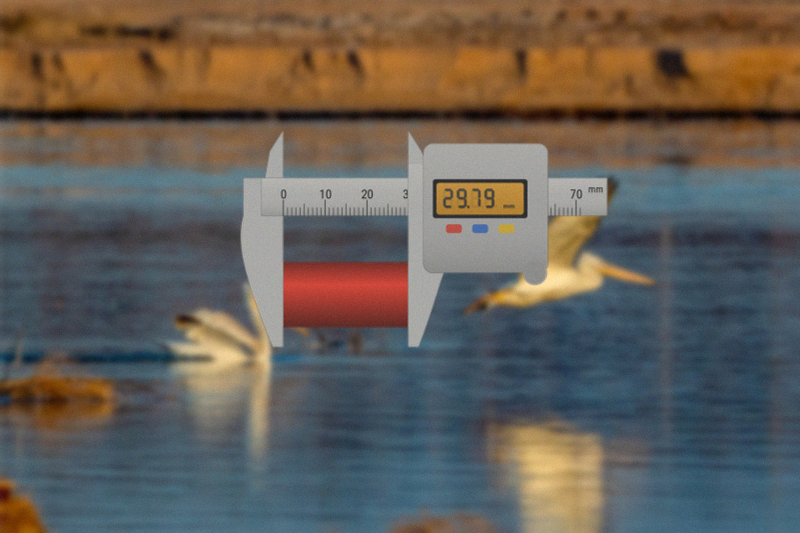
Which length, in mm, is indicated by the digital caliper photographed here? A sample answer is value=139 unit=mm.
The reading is value=29.79 unit=mm
